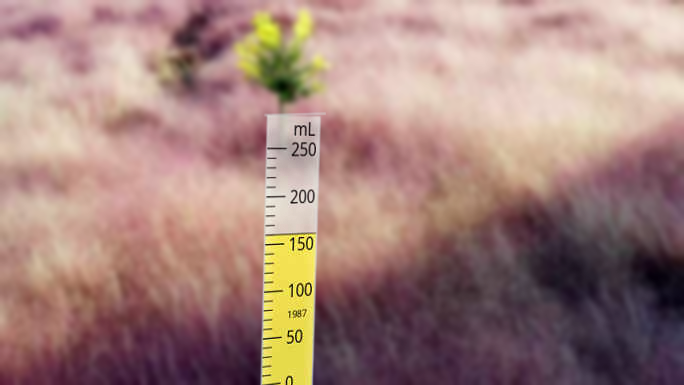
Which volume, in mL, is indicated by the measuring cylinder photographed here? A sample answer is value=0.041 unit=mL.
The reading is value=160 unit=mL
